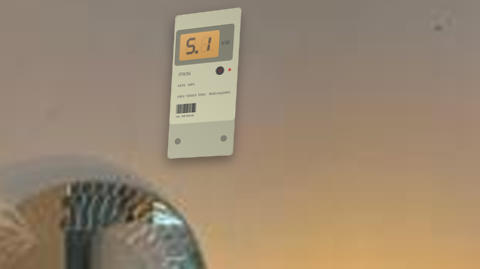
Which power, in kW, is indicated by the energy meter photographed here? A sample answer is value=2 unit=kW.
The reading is value=5.1 unit=kW
